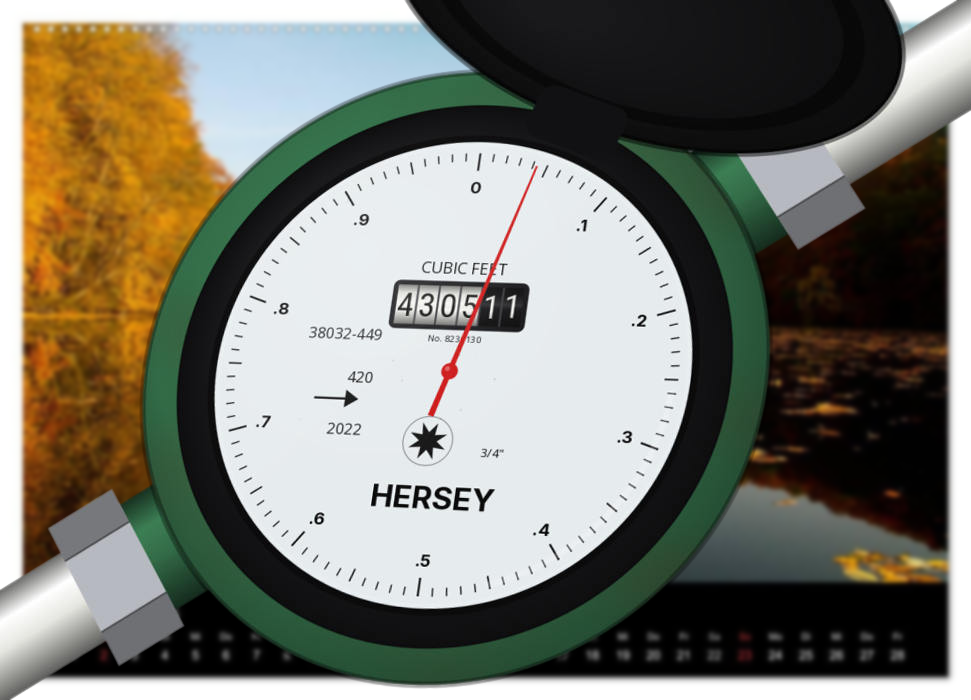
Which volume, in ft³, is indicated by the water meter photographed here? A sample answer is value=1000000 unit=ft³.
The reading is value=430511.04 unit=ft³
